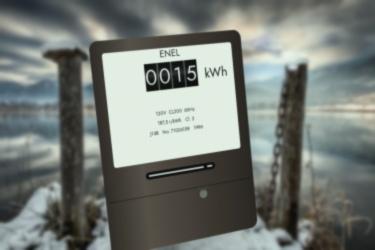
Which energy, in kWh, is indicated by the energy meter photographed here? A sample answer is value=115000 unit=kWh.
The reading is value=15 unit=kWh
